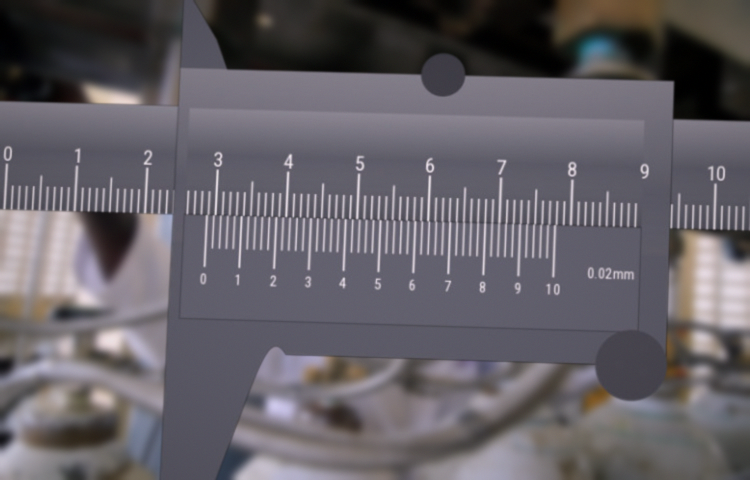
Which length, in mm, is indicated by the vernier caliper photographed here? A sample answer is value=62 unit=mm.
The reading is value=28.8 unit=mm
